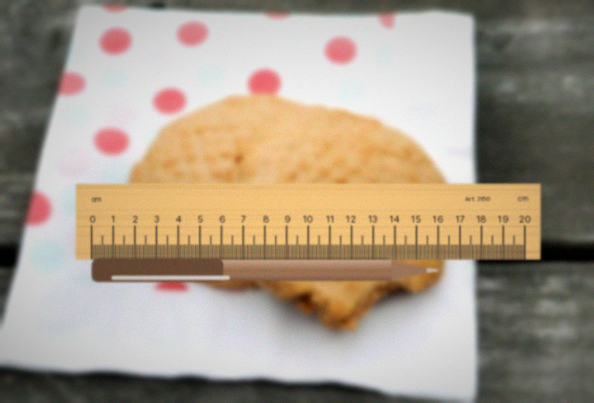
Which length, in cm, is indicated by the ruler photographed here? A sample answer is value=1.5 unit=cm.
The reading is value=16 unit=cm
